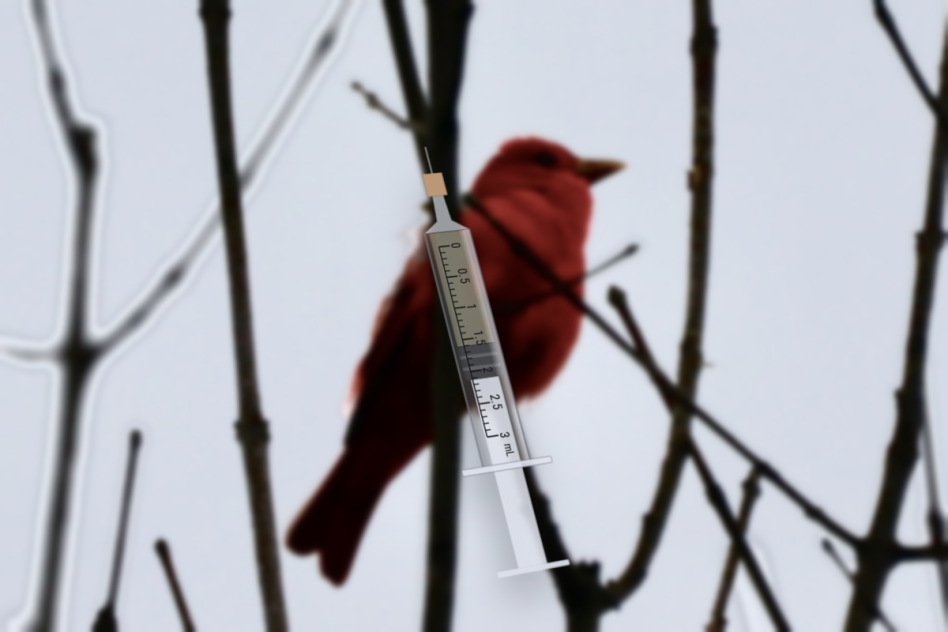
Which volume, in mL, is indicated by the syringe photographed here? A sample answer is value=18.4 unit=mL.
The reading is value=1.6 unit=mL
